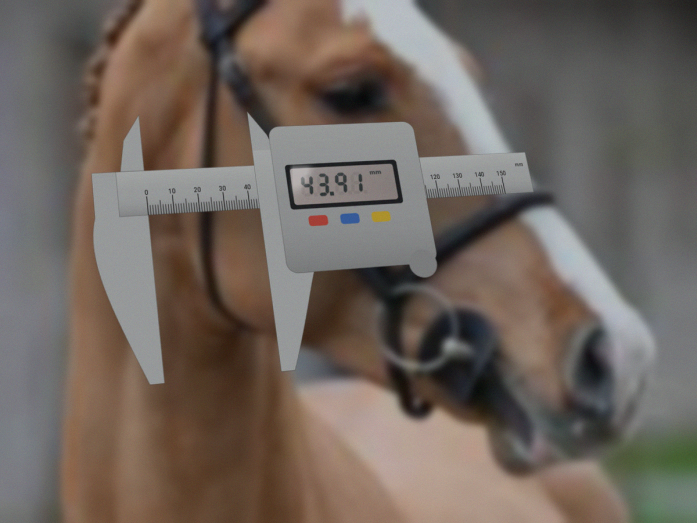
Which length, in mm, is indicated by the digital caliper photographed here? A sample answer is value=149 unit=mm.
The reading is value=43.91 unit=mm
